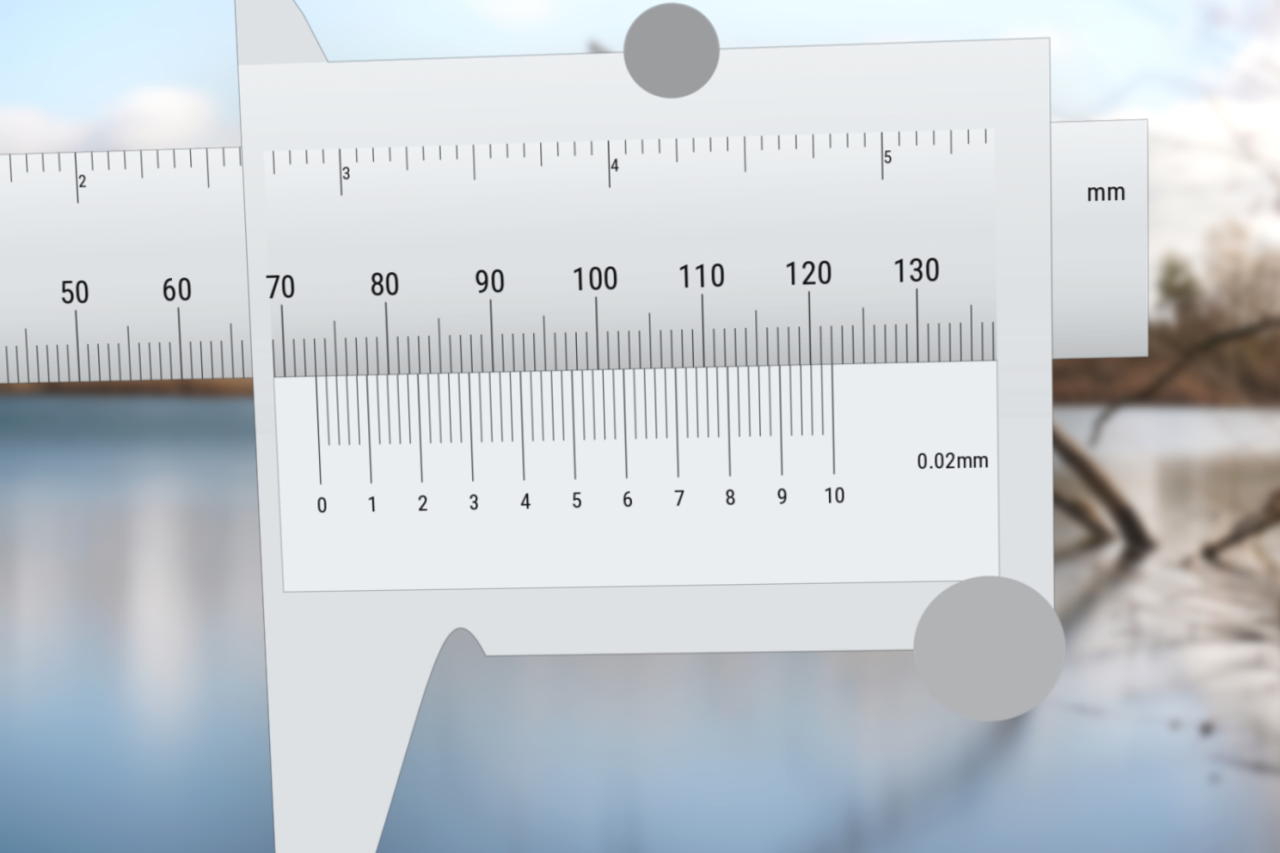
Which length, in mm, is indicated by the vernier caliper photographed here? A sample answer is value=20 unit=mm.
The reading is value=73.0 unit=mm
